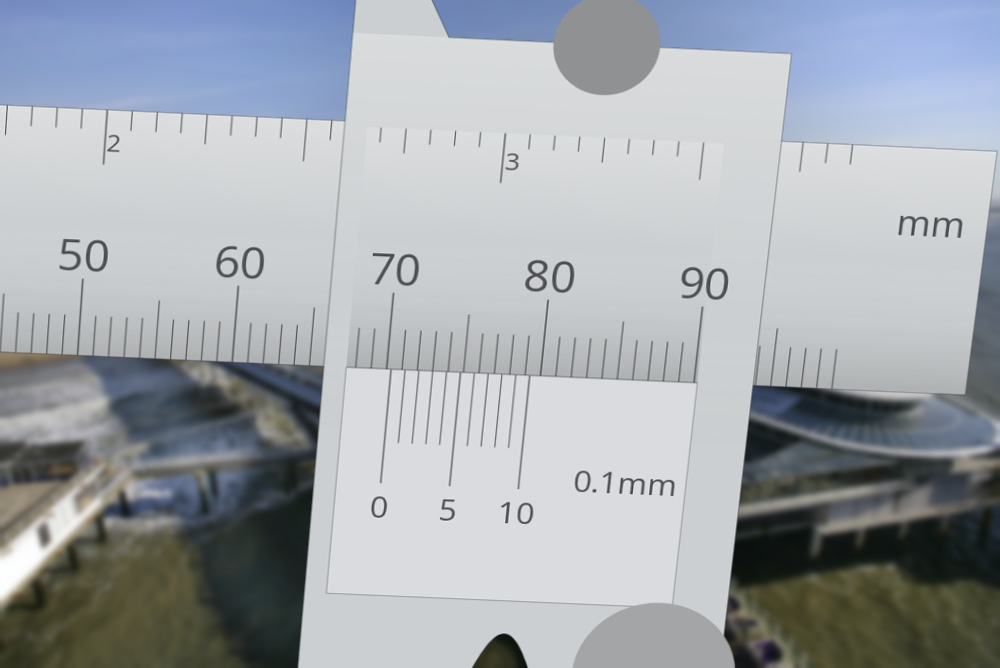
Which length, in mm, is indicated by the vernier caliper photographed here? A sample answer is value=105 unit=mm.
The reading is value=70.3 unit=mm
